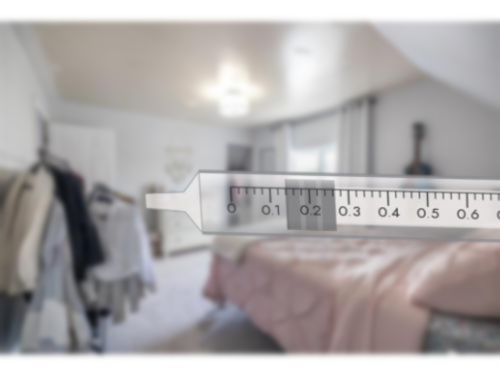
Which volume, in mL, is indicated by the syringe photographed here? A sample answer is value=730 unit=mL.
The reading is value=0.14 unit=mL
